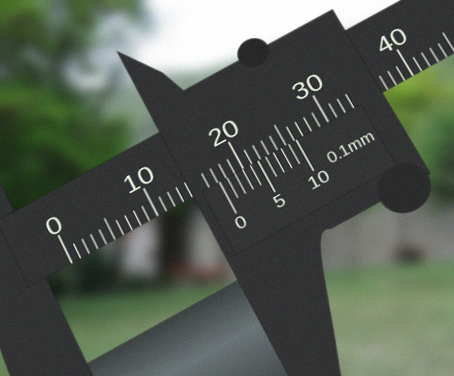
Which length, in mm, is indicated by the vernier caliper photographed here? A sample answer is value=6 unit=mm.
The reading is value=17.2 unit=mm
